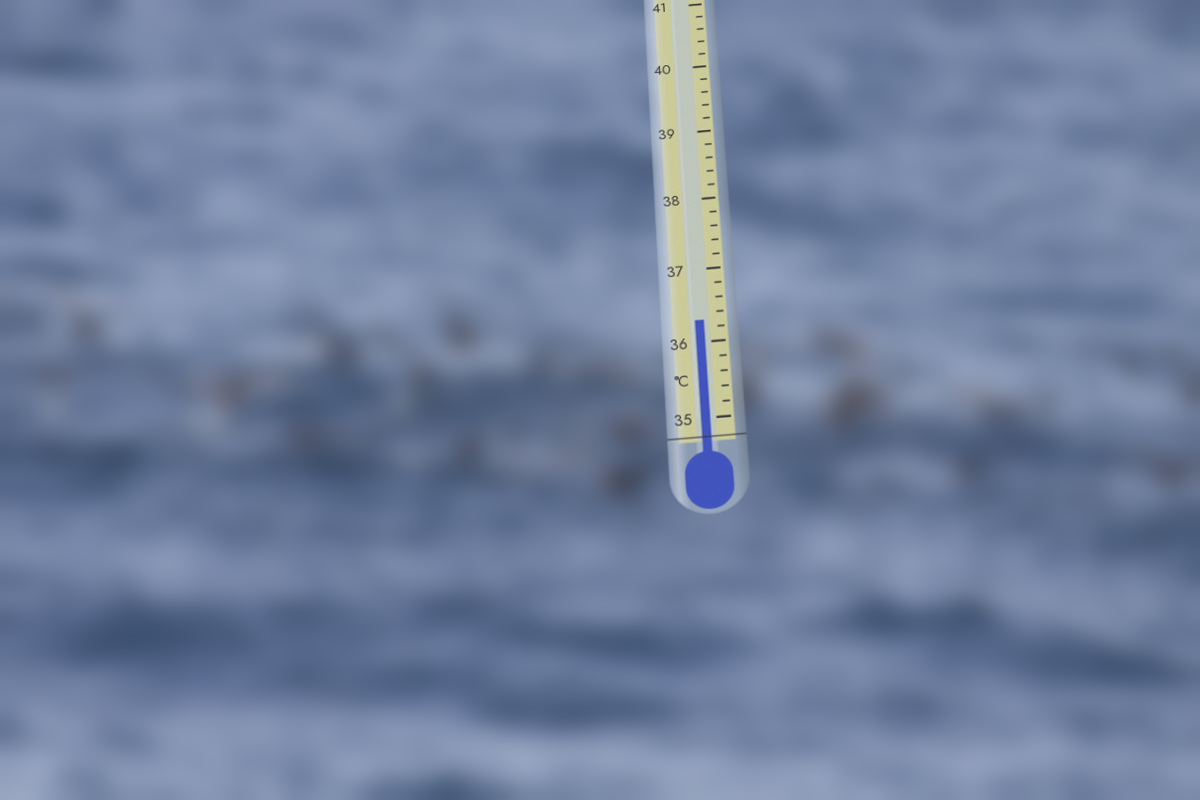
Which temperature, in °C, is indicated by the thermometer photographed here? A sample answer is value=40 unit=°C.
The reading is value=36.3 unit=°C
